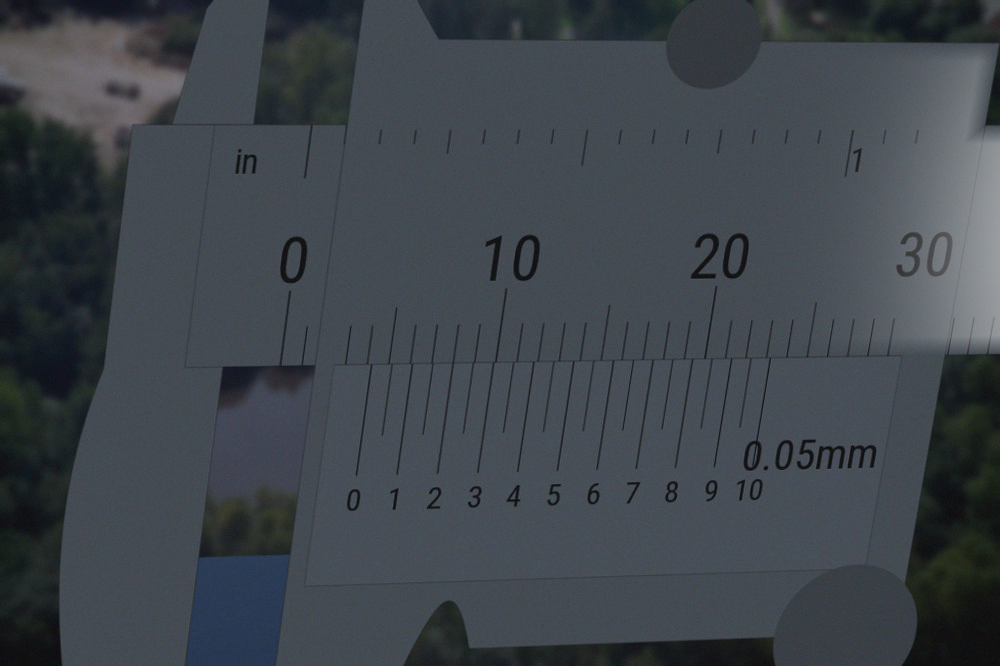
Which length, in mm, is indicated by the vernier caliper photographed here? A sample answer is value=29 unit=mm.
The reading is value=4.2 unit=mm
